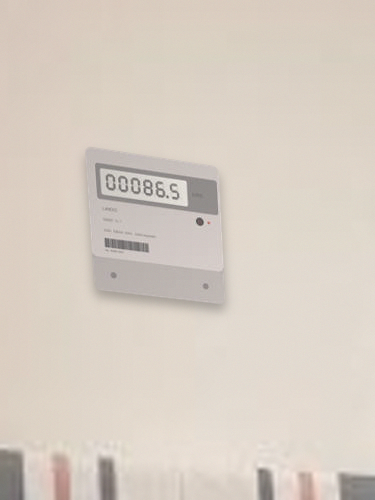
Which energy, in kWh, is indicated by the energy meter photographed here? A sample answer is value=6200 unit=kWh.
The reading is value=86.5 unit=kWh
